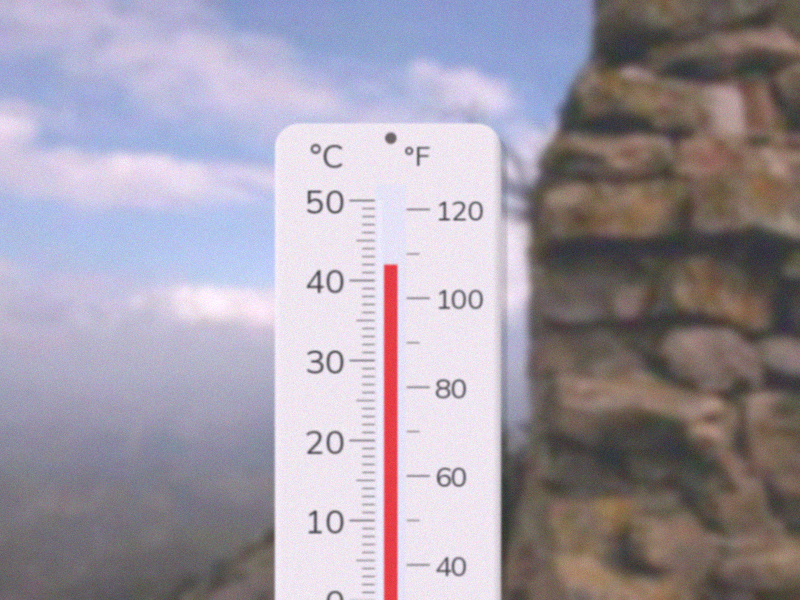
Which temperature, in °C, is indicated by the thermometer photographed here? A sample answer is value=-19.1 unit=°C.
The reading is value=42 unit=°C
